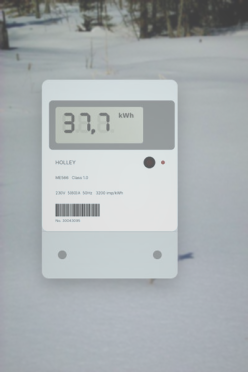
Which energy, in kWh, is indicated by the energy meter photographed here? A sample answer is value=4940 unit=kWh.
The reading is value=37.7 unit=kWh
